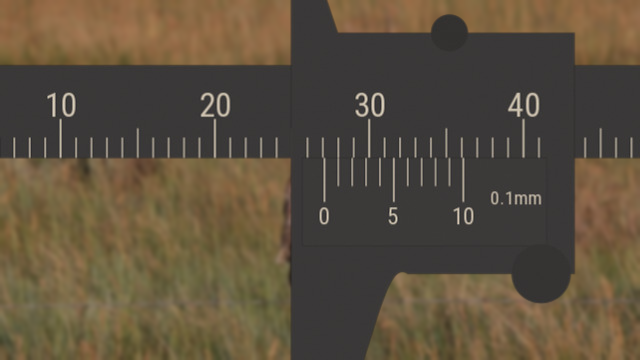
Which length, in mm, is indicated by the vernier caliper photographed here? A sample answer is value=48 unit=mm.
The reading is value=27.1 unit=mm
